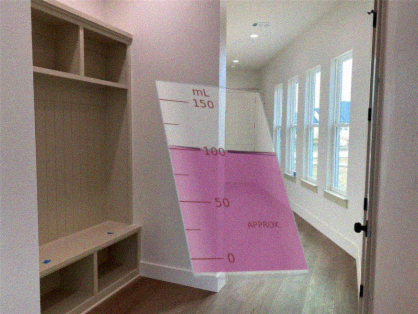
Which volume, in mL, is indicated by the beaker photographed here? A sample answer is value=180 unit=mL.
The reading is value=100 unit=mL
